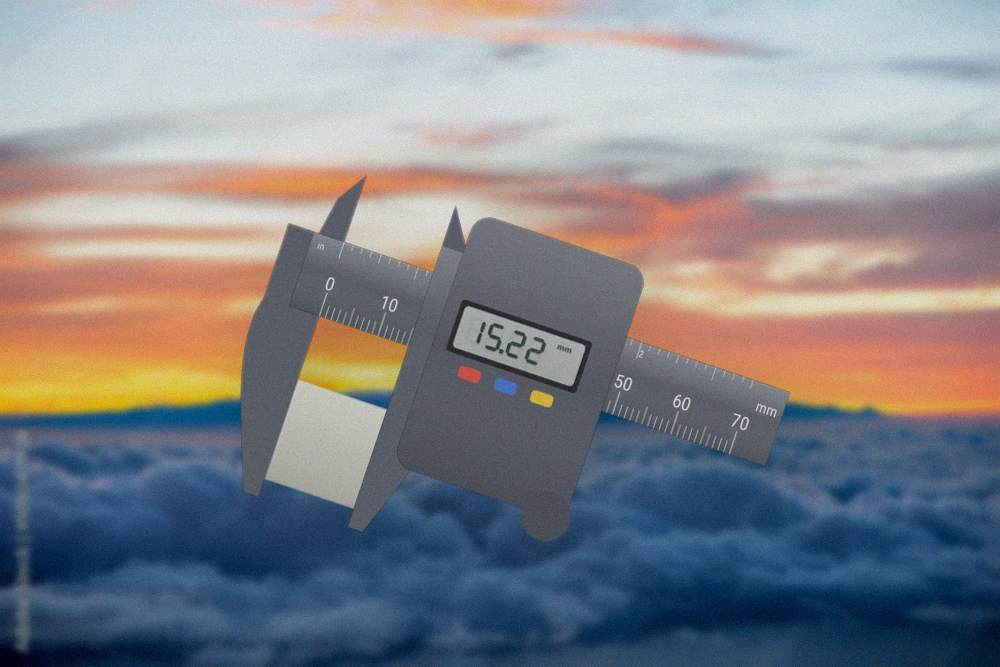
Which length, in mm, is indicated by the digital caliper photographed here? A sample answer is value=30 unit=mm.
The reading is value=15.22 unit=mm
